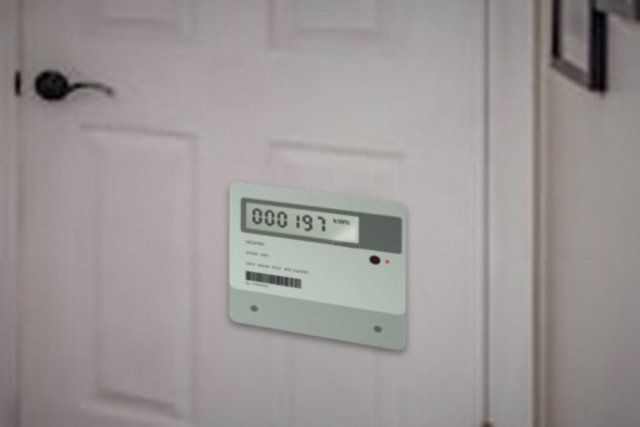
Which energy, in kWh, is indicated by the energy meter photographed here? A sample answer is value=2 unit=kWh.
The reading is value=197 unit=kWh
